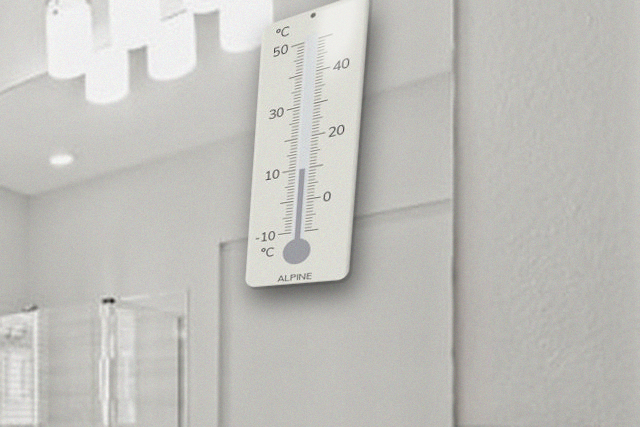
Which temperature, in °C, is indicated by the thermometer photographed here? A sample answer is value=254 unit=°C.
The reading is value=10 unit=°C
